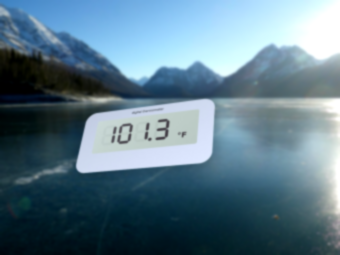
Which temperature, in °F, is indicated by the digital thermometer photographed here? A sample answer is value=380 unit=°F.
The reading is value=101.3 unit=°F
